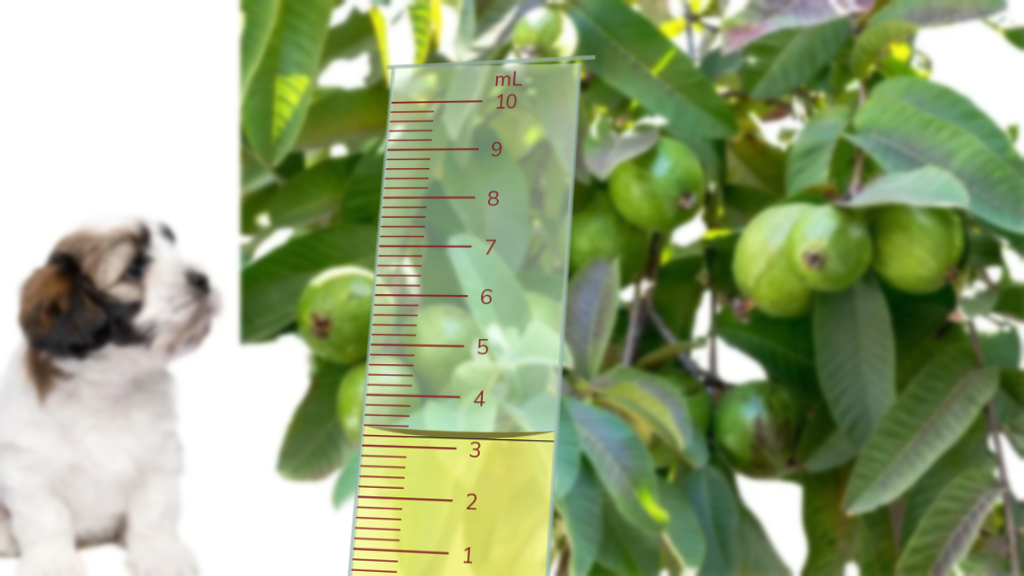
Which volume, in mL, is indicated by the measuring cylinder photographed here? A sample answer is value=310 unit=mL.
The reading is value=3.2 unit=mL
